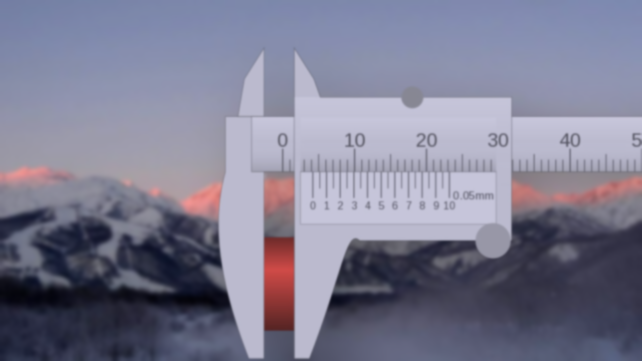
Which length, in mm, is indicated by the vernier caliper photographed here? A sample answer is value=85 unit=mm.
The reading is value=4.2 unit=mm
